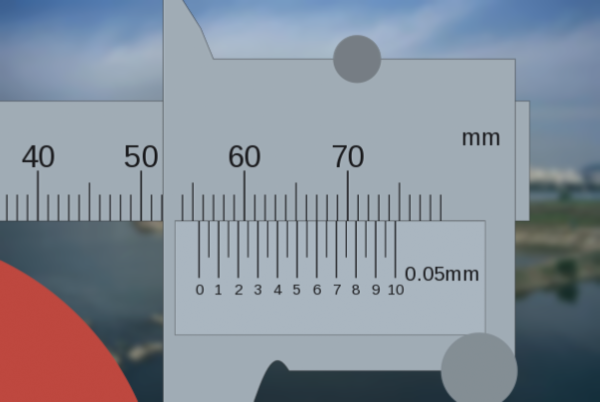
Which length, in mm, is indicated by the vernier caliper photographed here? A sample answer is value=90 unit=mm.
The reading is value=55.6 unit=mm
